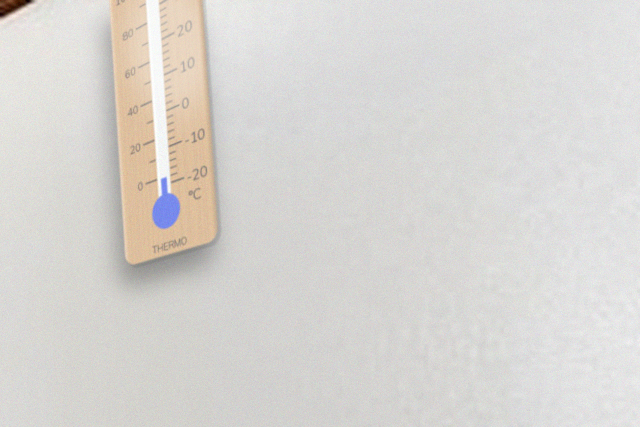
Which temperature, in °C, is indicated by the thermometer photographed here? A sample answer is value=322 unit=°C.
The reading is value=-18 unit=°C
